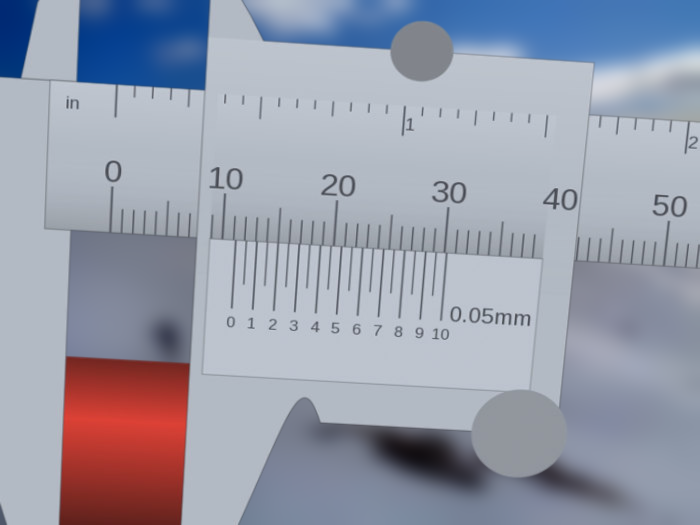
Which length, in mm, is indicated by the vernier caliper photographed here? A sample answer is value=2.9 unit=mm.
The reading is value=11.2 unit=mm
